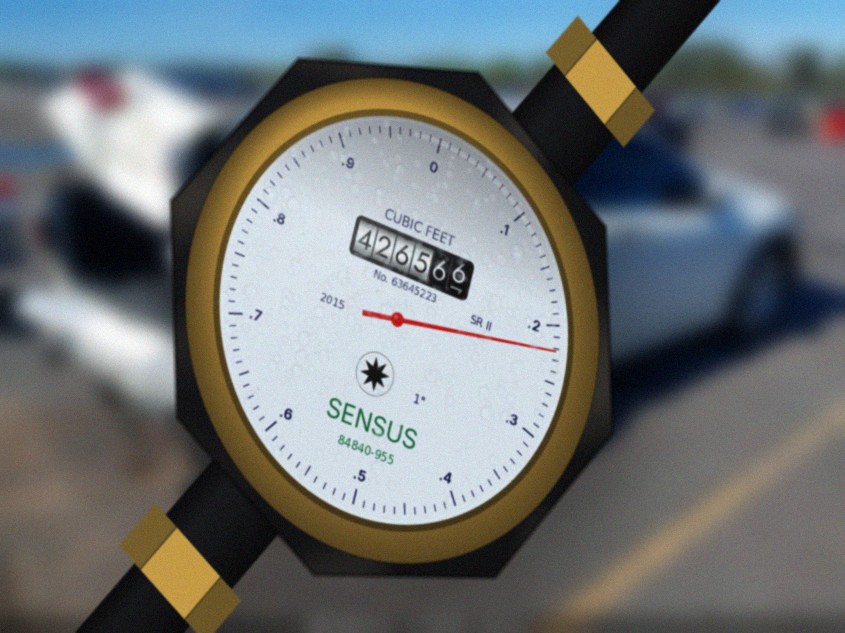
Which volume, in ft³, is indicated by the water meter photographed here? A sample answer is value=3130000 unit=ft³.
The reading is value=426566.22 unit=ft³
